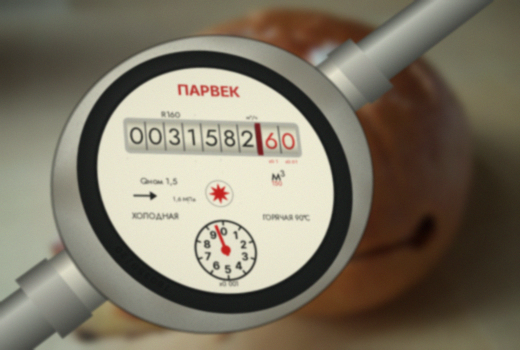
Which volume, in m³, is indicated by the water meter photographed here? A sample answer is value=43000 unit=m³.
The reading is value=31582.599 unit=m³
